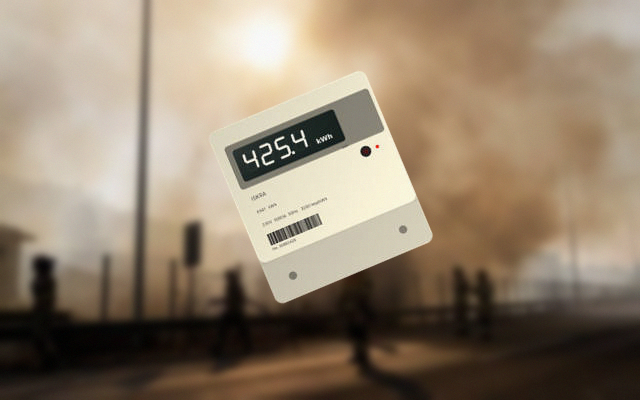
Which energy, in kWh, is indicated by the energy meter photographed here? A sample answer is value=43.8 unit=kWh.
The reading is value=425.4 unit=kWh
